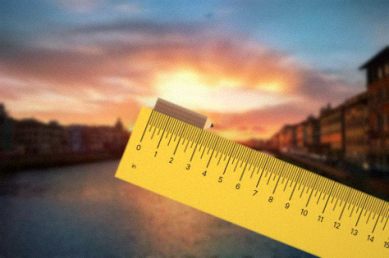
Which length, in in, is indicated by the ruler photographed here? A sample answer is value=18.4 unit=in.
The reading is value=3.5 unit=in
